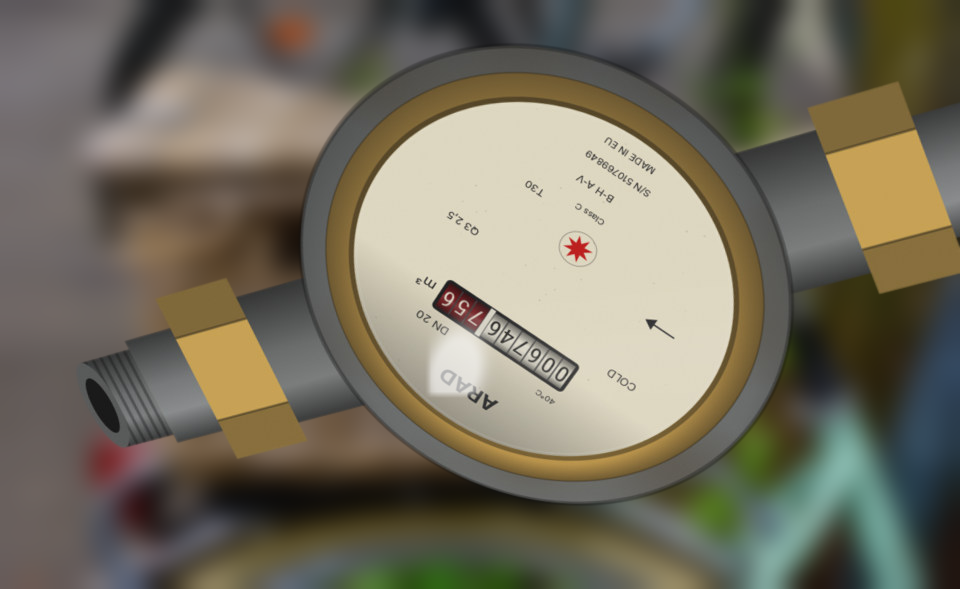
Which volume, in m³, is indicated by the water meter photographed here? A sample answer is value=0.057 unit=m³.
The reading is value=6746.756 unit=m³
